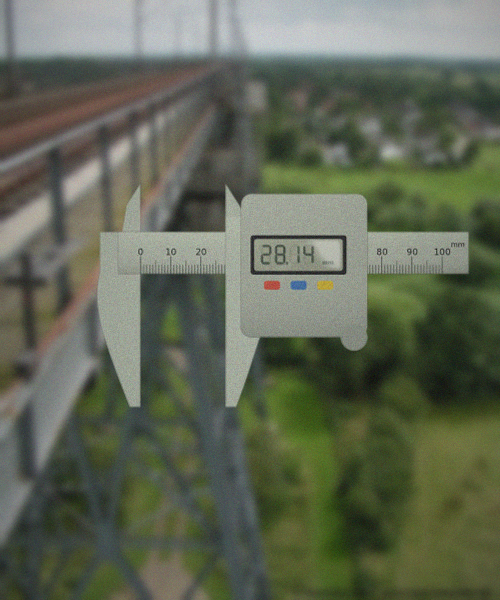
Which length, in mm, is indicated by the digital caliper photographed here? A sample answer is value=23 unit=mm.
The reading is value=28.14 unit=mm
